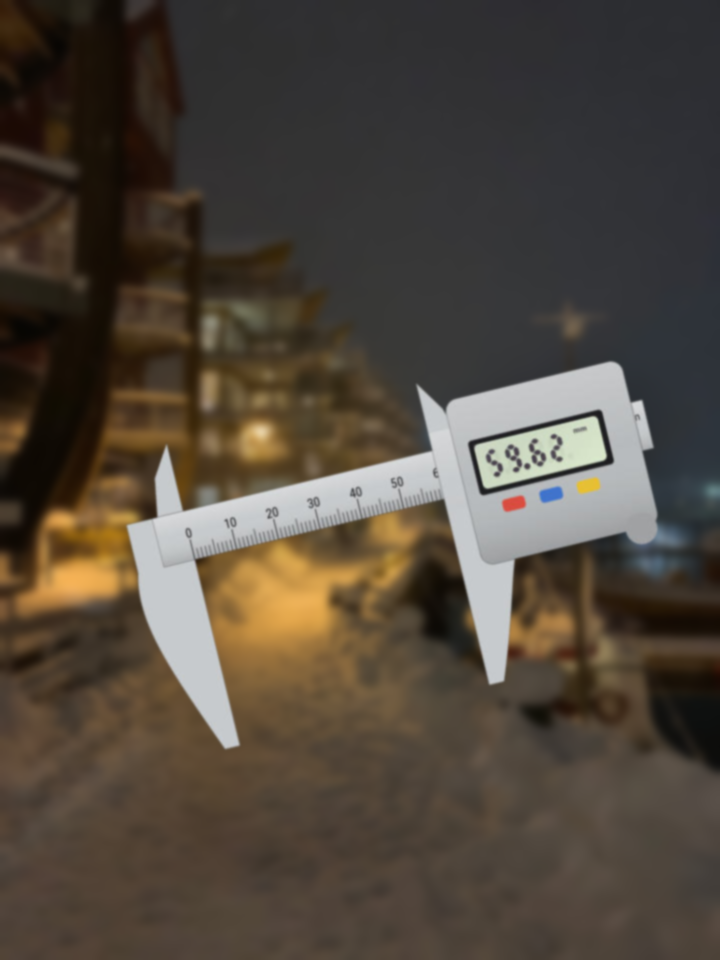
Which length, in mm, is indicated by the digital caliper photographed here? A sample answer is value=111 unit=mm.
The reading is value=59.62 unit=mm
